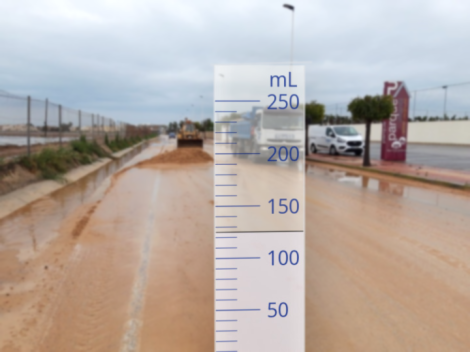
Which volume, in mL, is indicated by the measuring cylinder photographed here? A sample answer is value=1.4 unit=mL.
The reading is value=125 unit=mL
